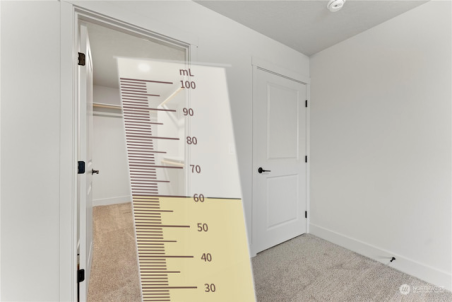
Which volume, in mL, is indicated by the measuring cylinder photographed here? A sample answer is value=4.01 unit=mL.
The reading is value=60 unit=mL
